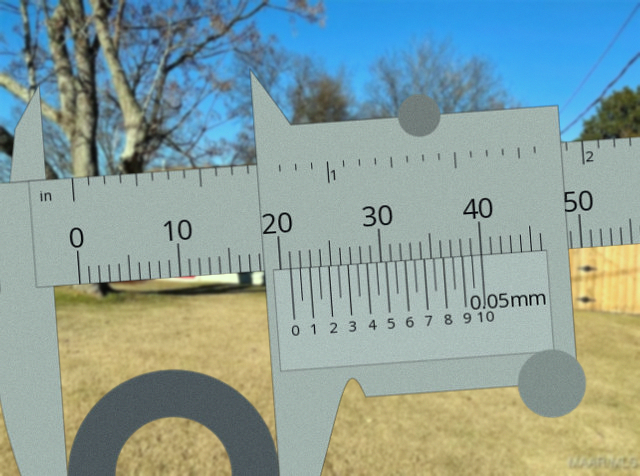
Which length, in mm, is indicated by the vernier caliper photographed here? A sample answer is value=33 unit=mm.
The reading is value=21.0 unit=mm
